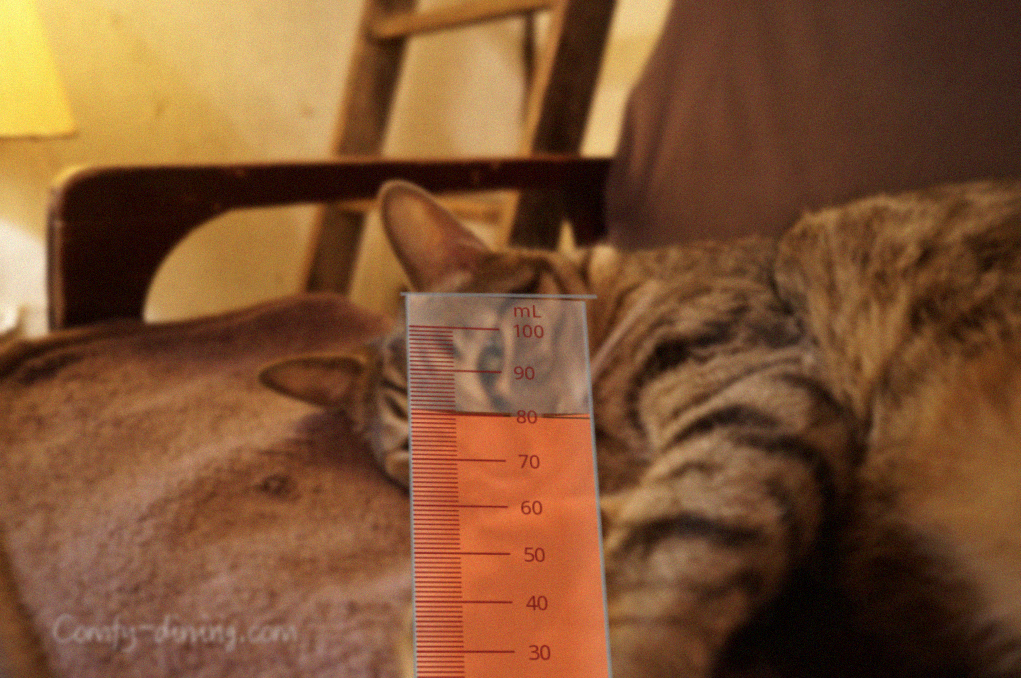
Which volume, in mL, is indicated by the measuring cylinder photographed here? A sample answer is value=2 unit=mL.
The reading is value=80 unit=mL
